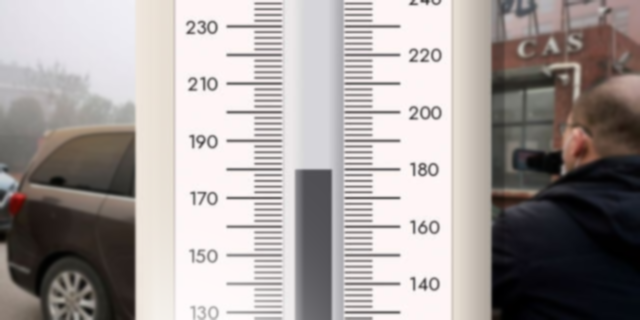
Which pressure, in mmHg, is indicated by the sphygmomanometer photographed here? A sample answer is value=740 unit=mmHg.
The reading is value=180 unit=mmHg
